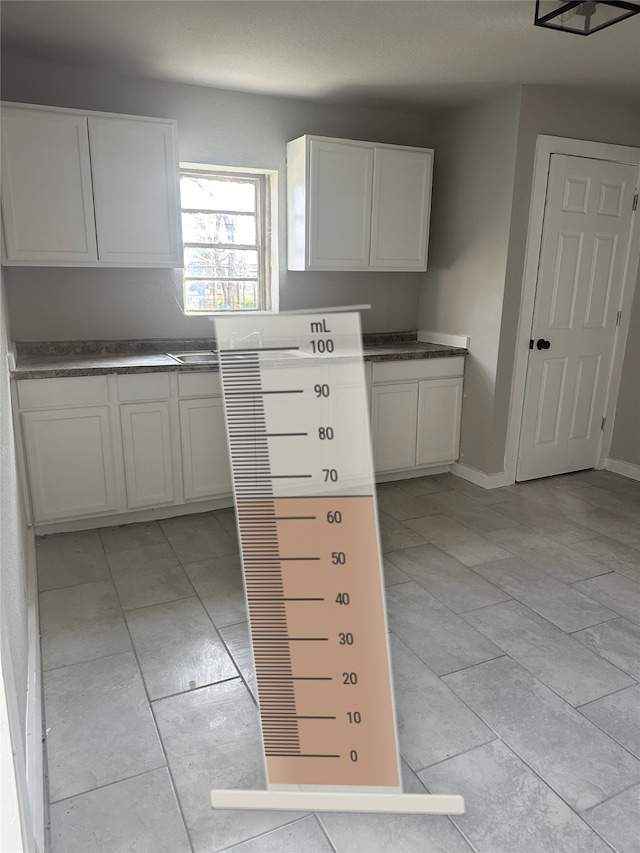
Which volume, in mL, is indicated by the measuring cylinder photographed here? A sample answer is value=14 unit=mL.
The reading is value=65 unit=mL
